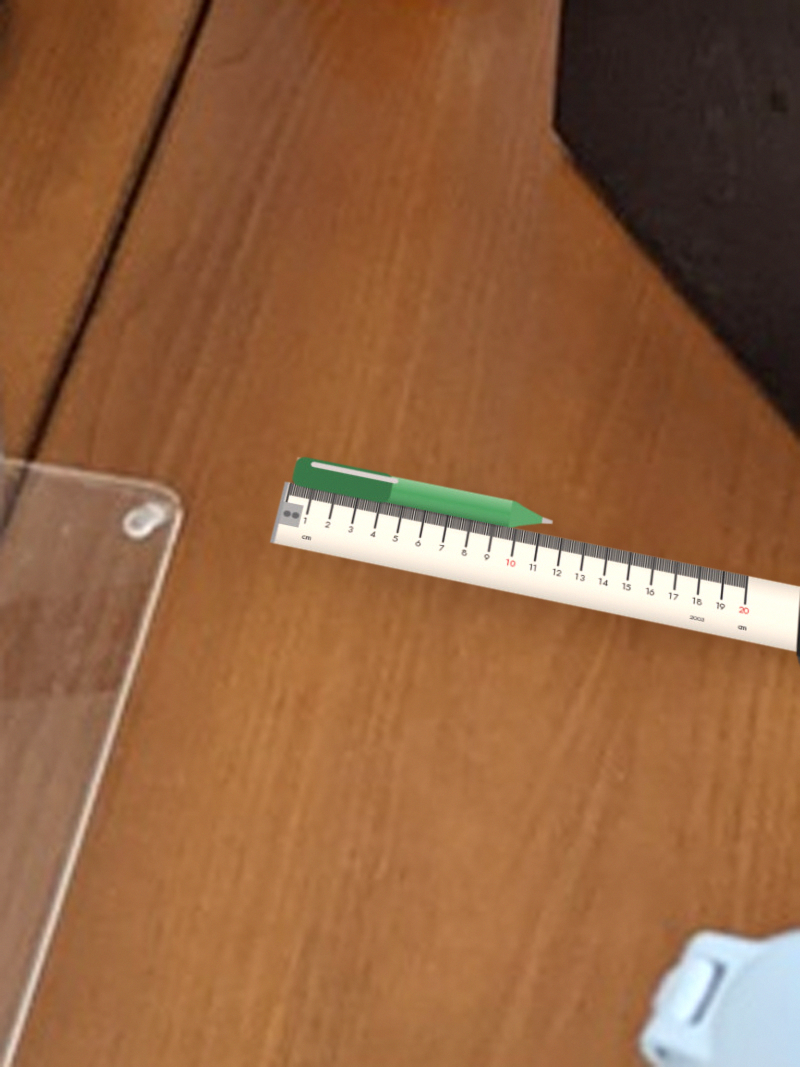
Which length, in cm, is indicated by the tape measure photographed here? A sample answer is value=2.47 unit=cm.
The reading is value=11.5 unit=cm
